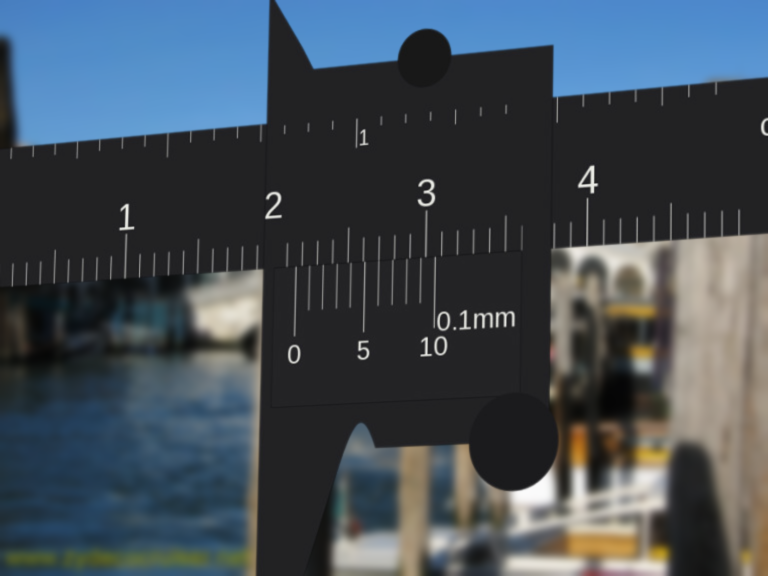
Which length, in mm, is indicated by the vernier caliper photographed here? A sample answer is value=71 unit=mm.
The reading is value=21.6 unit=mm
